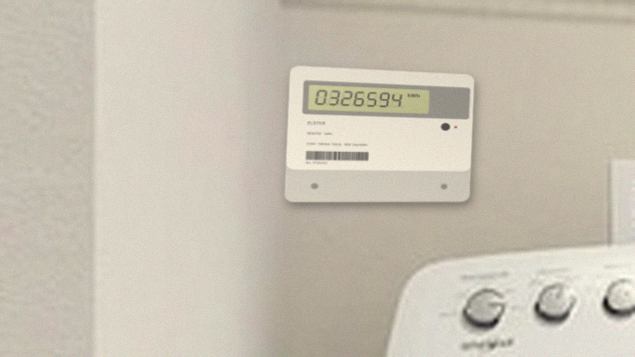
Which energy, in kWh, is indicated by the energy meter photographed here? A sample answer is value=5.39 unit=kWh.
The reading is value=326594 unit=kWh
